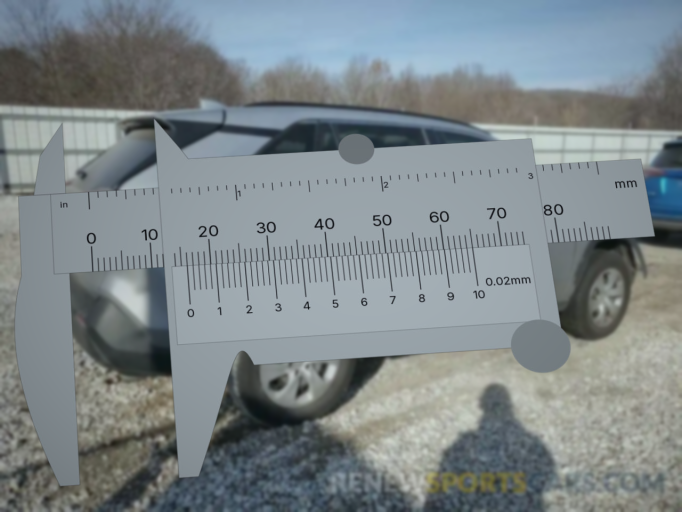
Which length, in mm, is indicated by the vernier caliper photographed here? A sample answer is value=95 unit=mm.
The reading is value=16.0 unit=mm
